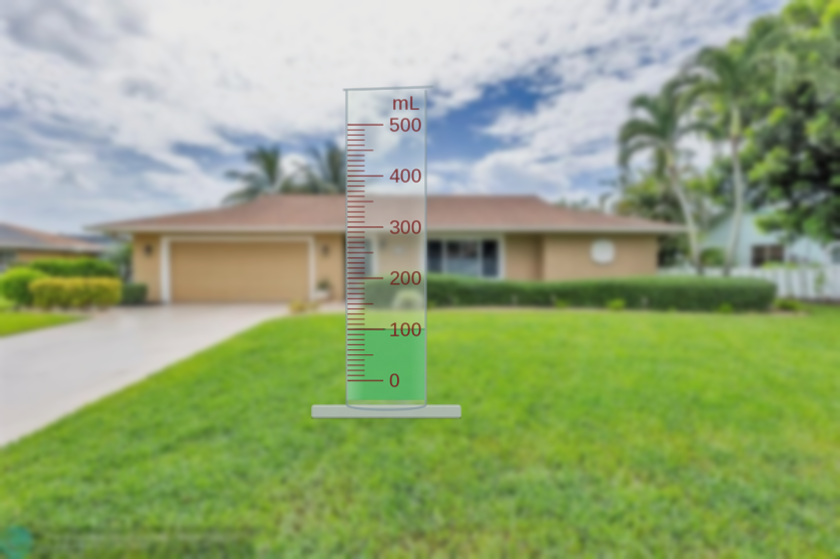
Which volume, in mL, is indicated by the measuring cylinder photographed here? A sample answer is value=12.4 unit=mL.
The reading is value=100 unit=mL
